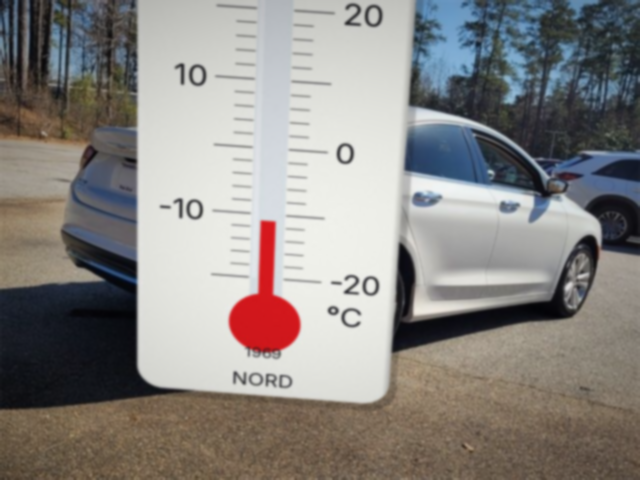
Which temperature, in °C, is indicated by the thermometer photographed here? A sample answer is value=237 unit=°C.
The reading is value=-11 unit=°C
